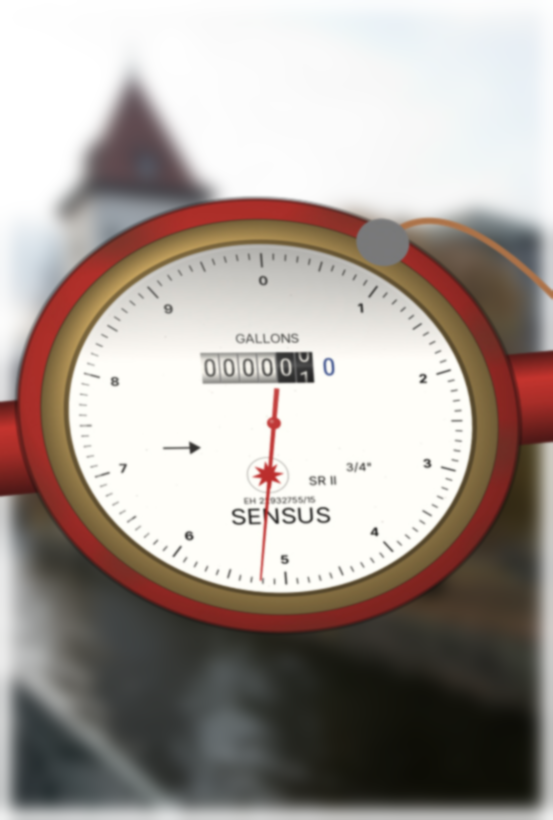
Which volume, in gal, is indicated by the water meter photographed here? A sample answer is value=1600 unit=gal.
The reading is value=5.2 unit=gal
